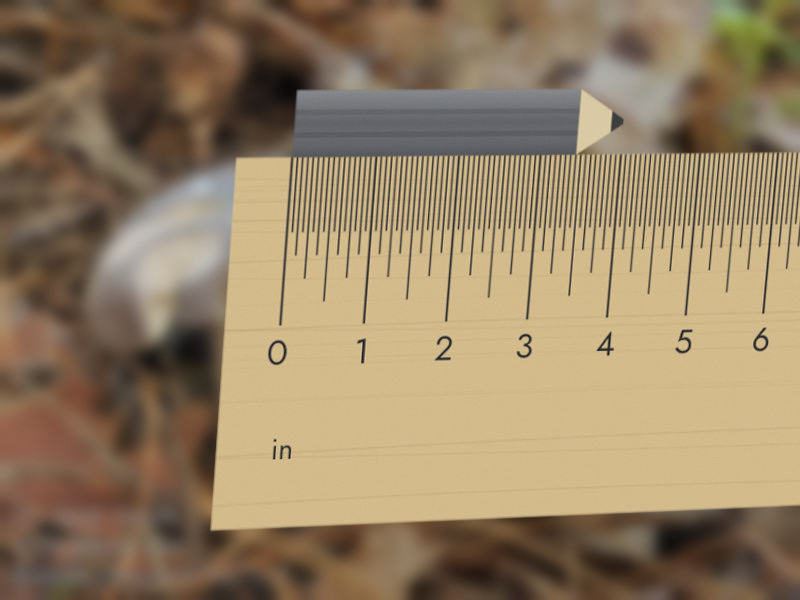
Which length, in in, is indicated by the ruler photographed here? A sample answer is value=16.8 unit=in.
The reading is value=4 unit=in
